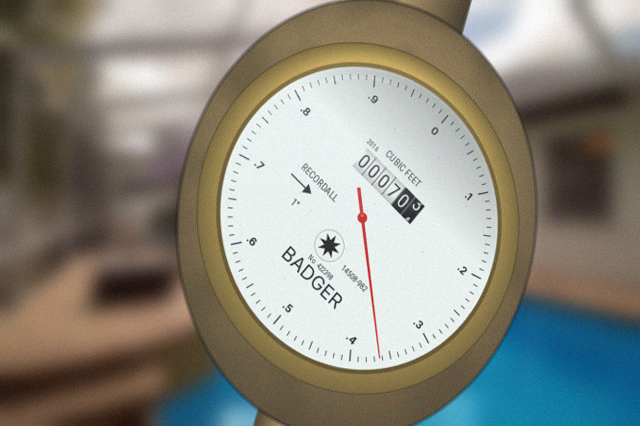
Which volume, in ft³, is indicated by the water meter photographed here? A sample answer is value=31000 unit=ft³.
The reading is value=703.36 unit=ft³
